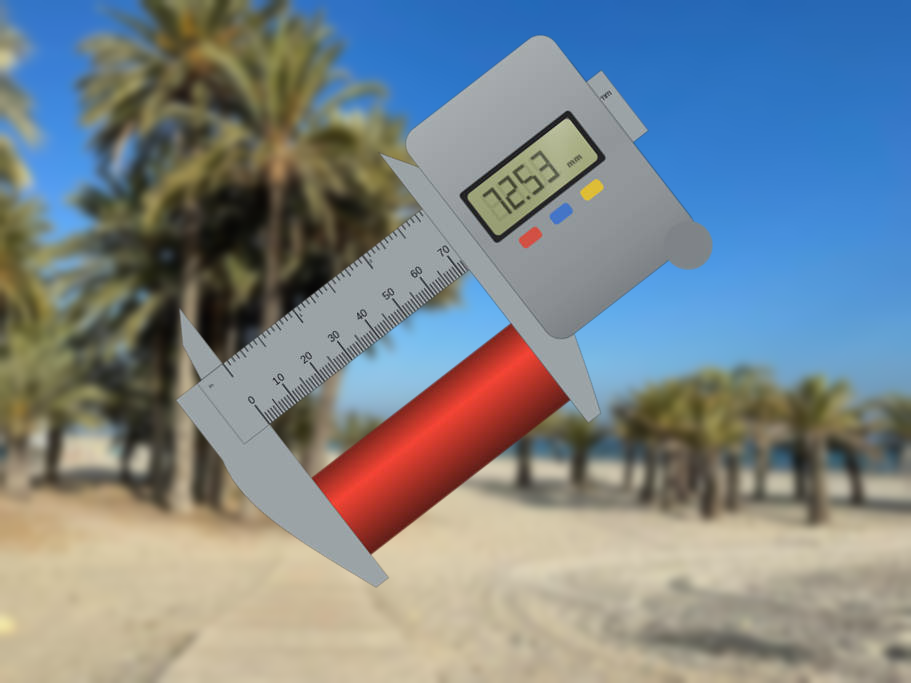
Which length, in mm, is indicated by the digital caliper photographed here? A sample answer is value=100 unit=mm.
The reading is value=72.53 unit=mm
